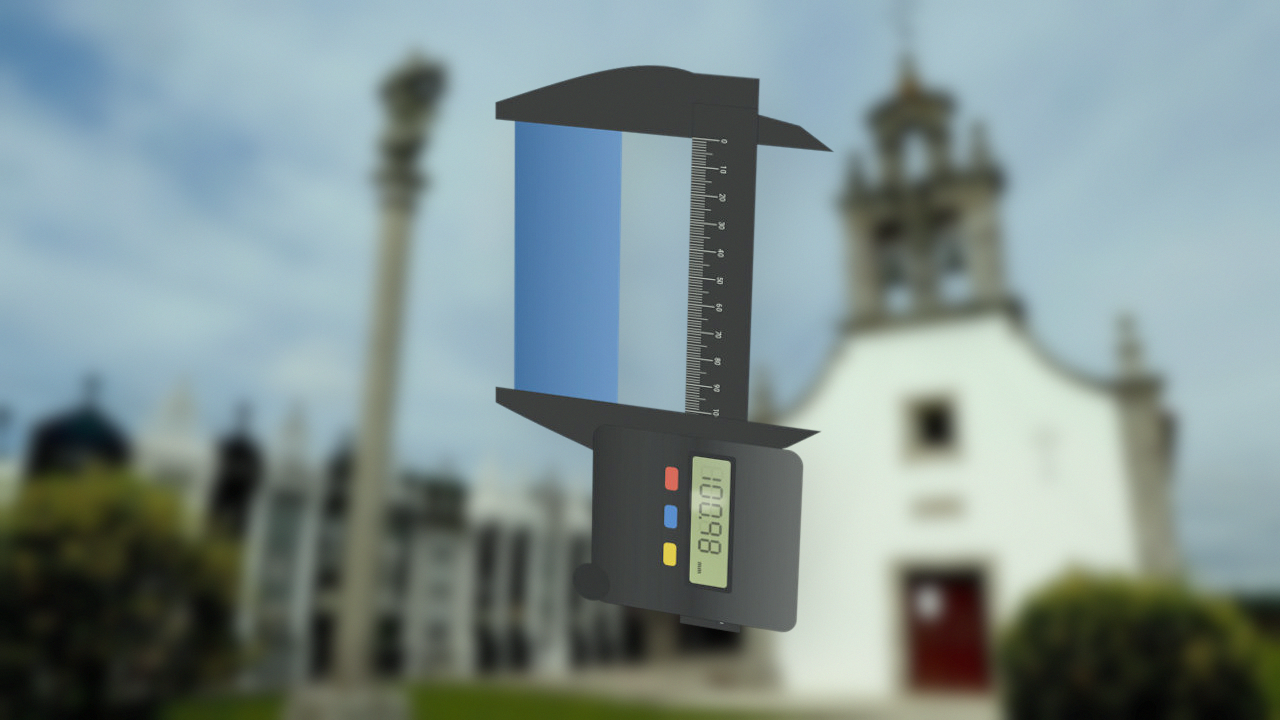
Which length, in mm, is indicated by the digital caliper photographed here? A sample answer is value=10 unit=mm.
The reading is value=100.98 unit=mm
